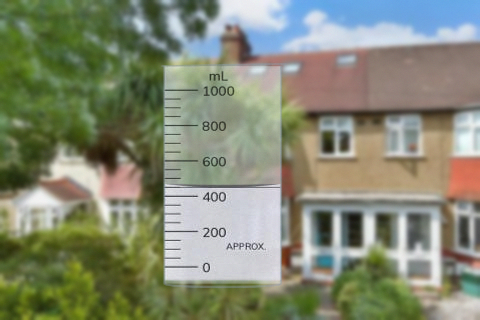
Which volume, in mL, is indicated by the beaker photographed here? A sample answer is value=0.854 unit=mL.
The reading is value=450 unit=mL
